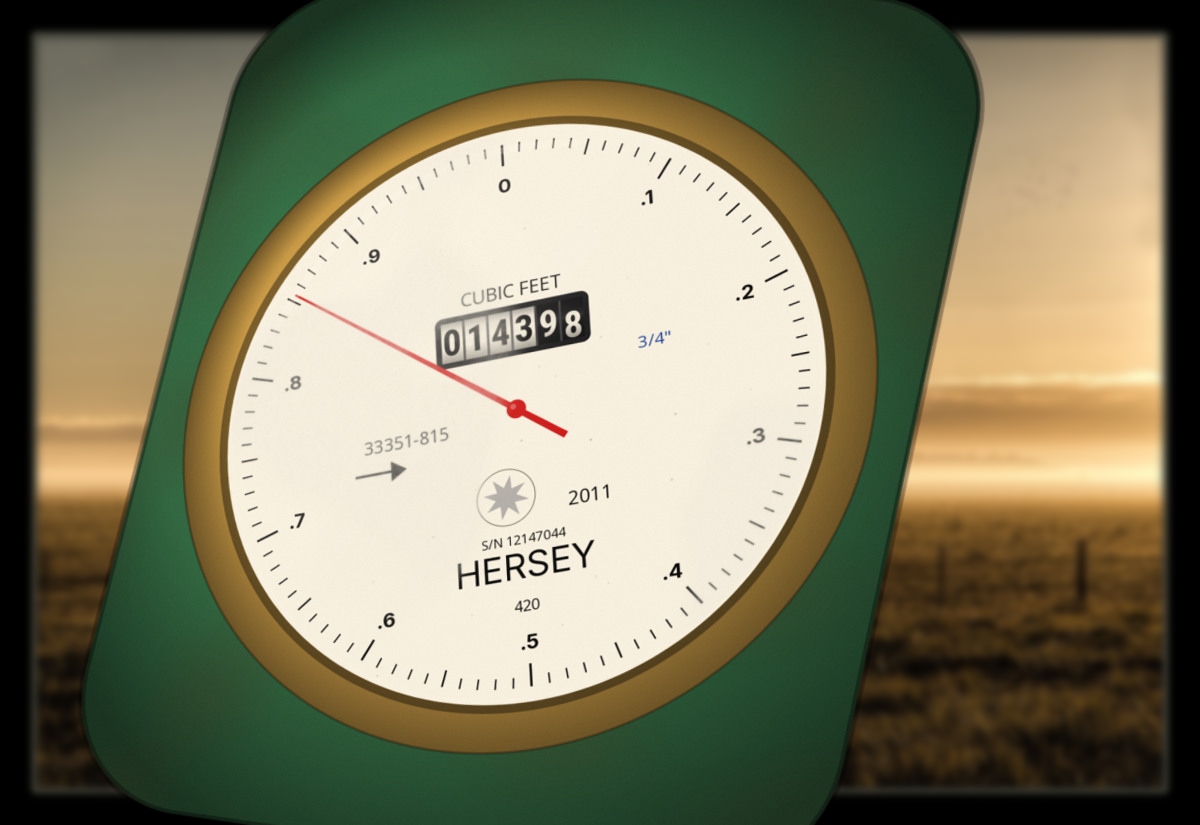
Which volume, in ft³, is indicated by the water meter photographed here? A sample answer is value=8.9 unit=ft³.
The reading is value=14397.85 unit=ft³
